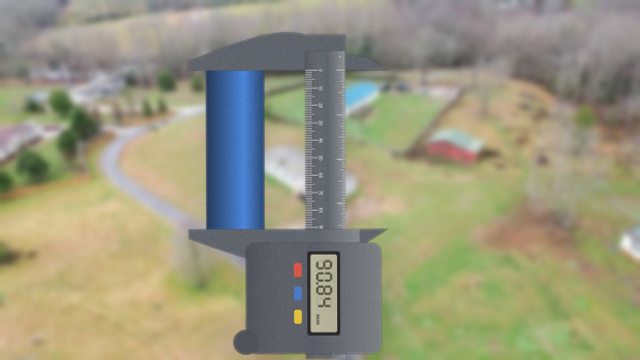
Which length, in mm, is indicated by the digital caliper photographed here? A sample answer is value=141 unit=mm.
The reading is value=90.84 unit=mm
